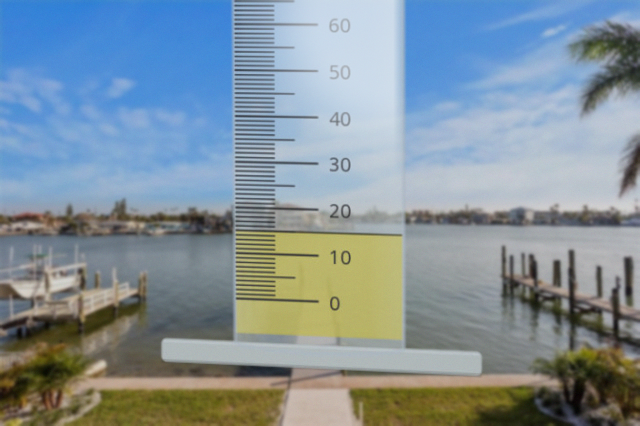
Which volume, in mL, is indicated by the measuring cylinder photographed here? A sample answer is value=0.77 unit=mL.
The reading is value=15 unit=mL
